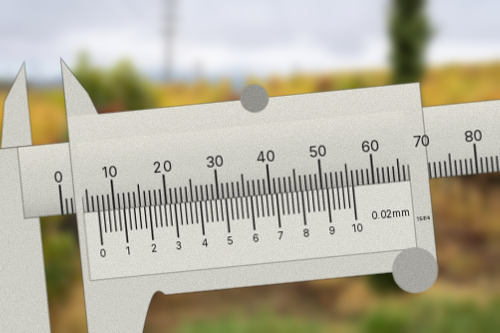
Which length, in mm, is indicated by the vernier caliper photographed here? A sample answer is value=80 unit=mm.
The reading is value=7.0 unit=mm
